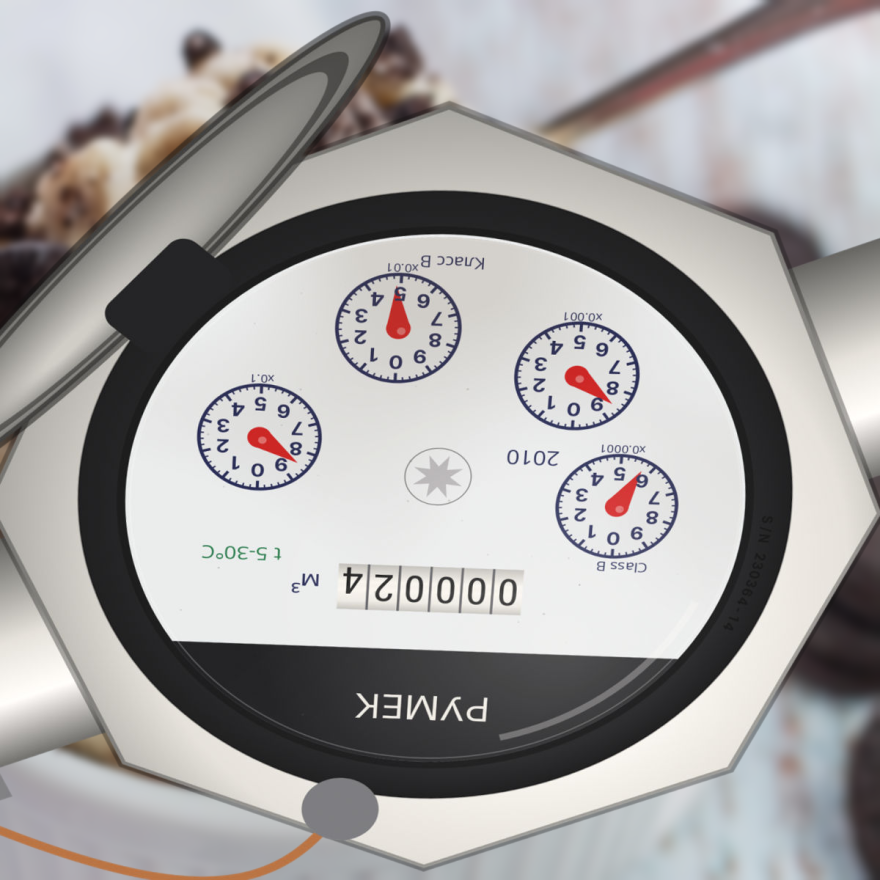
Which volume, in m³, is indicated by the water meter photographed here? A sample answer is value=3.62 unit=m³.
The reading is value=23.8485 unit=m³
